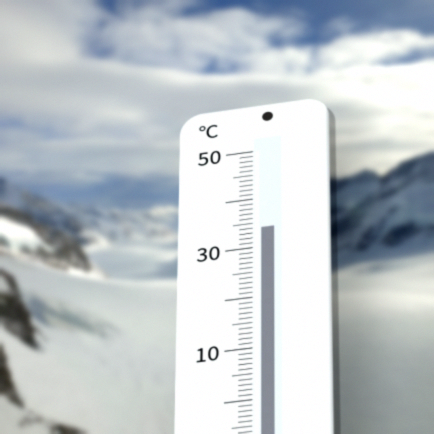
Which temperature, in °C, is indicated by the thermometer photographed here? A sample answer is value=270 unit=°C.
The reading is value=34 unit=°C
